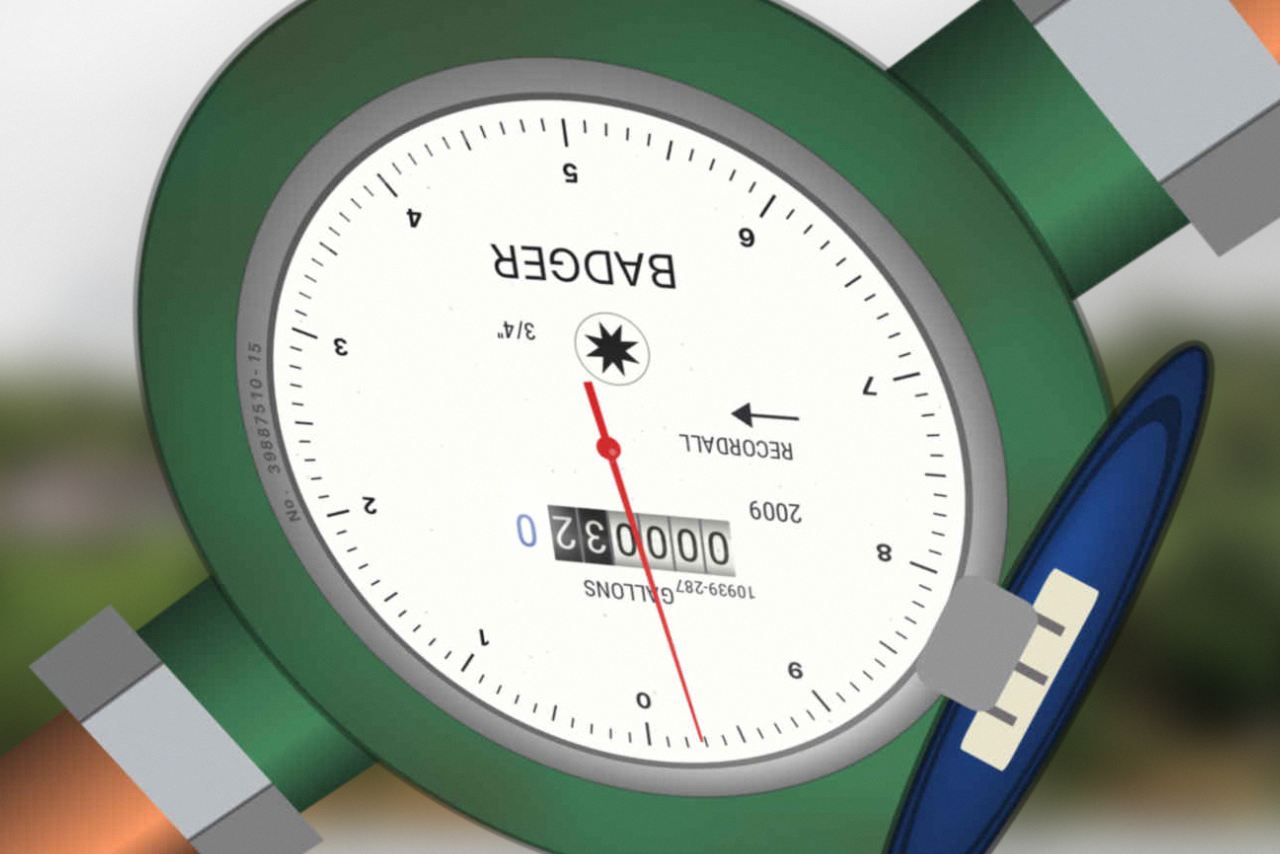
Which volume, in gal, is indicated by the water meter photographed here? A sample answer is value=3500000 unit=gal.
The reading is value=319.7 unit=gal
